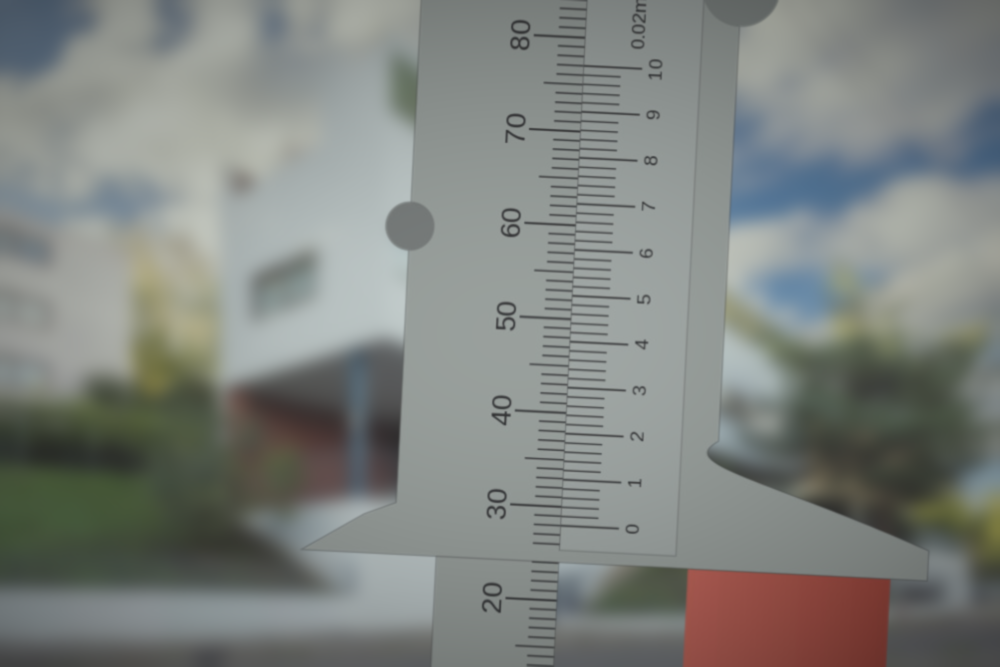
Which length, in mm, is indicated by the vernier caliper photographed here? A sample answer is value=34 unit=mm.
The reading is value=28.0 unit=mm
